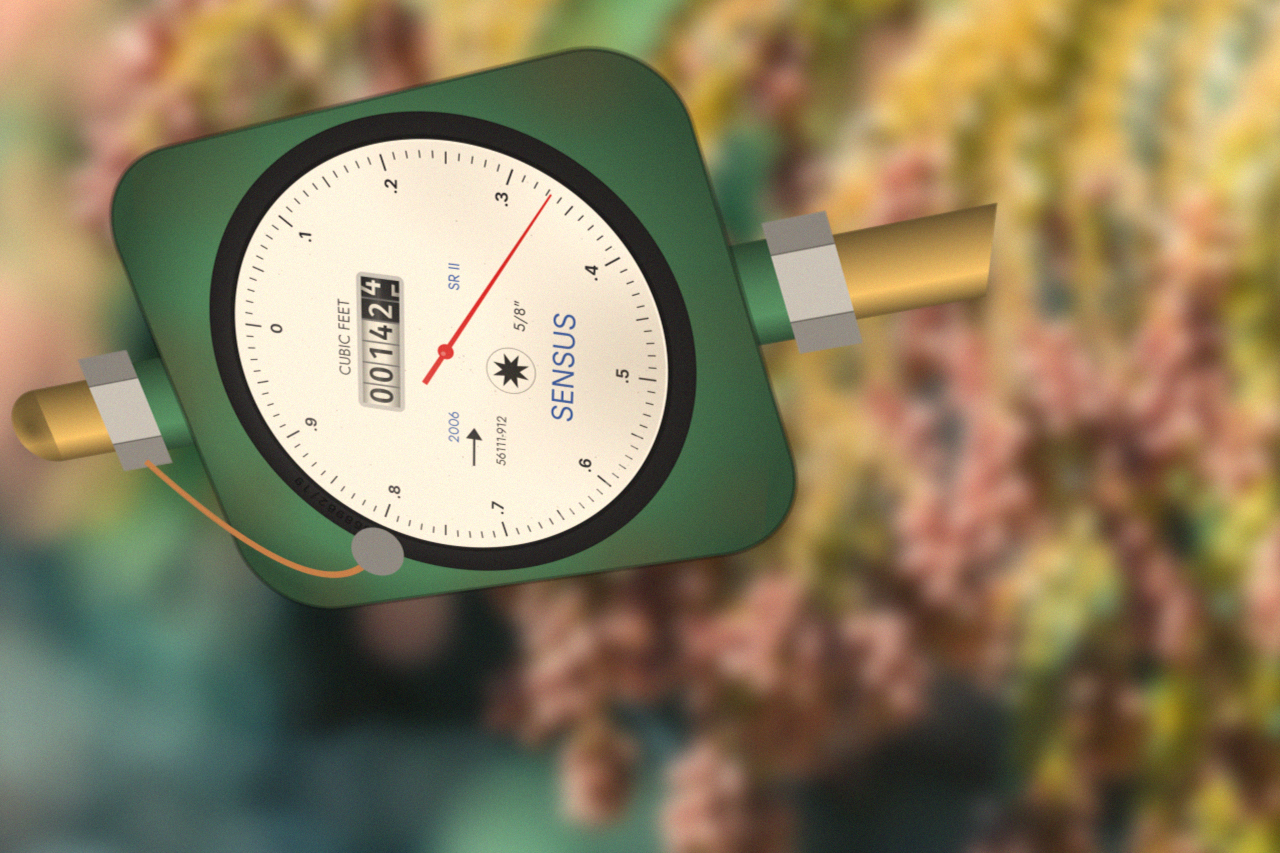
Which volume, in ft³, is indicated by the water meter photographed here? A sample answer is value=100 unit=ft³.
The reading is value=1424.33 unit=ft³
